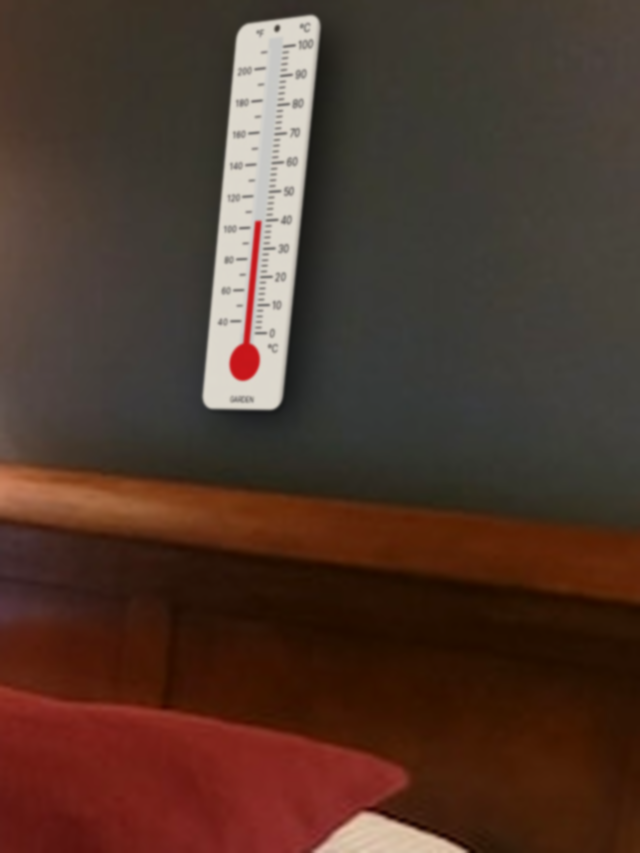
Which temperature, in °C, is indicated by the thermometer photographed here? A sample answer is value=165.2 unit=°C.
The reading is value=40 unit=°C
